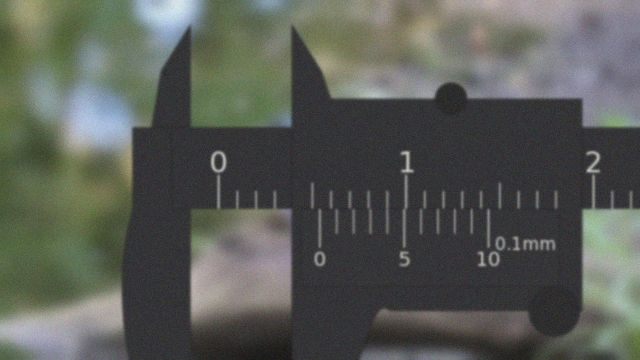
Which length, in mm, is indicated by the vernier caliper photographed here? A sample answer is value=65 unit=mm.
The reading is value=5.4 unit=mm
